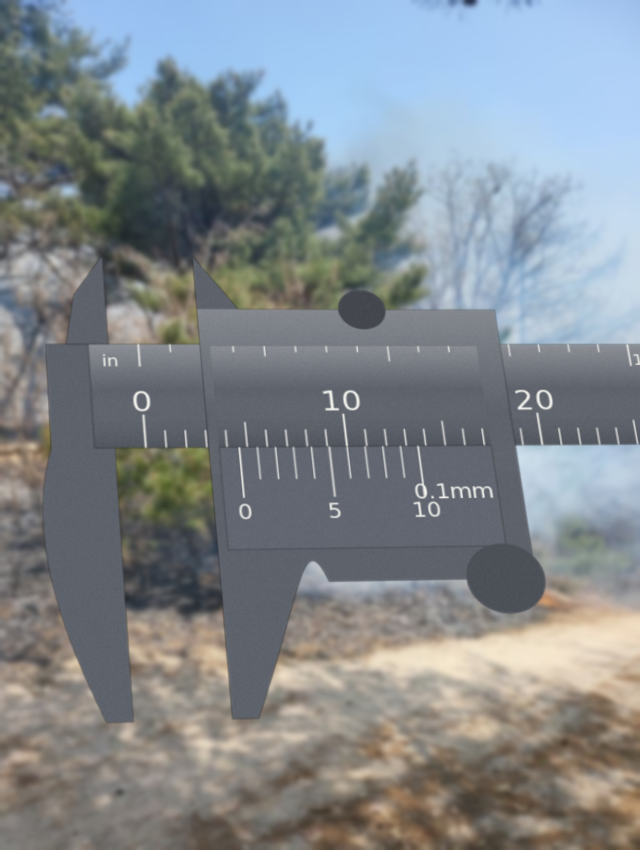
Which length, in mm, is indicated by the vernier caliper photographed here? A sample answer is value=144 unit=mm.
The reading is value=4.6 unit=mm
